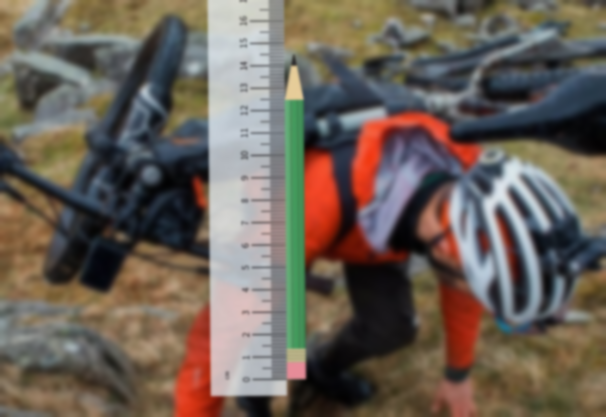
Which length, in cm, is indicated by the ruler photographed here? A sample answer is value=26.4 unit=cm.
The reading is value=14.5 unit=cm
